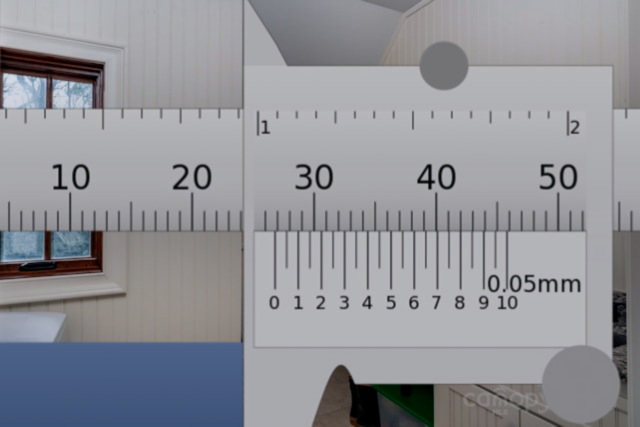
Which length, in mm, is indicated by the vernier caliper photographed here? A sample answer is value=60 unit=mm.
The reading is value=26.8 unit=mm
